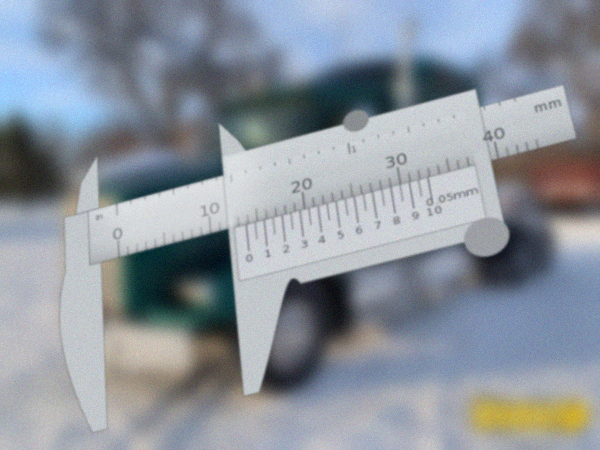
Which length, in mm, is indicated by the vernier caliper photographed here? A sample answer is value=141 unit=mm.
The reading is value=13.8 unit=mm
